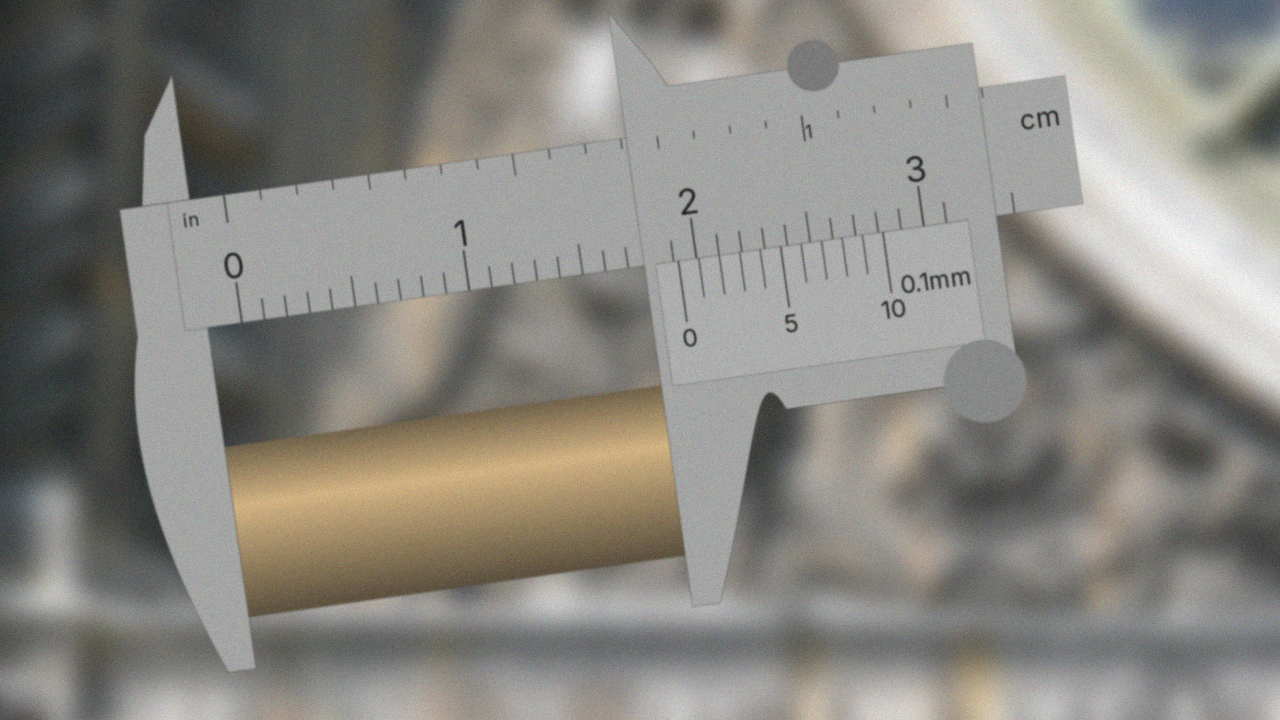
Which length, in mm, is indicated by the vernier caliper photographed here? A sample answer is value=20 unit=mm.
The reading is value=19.2 unit=mm
